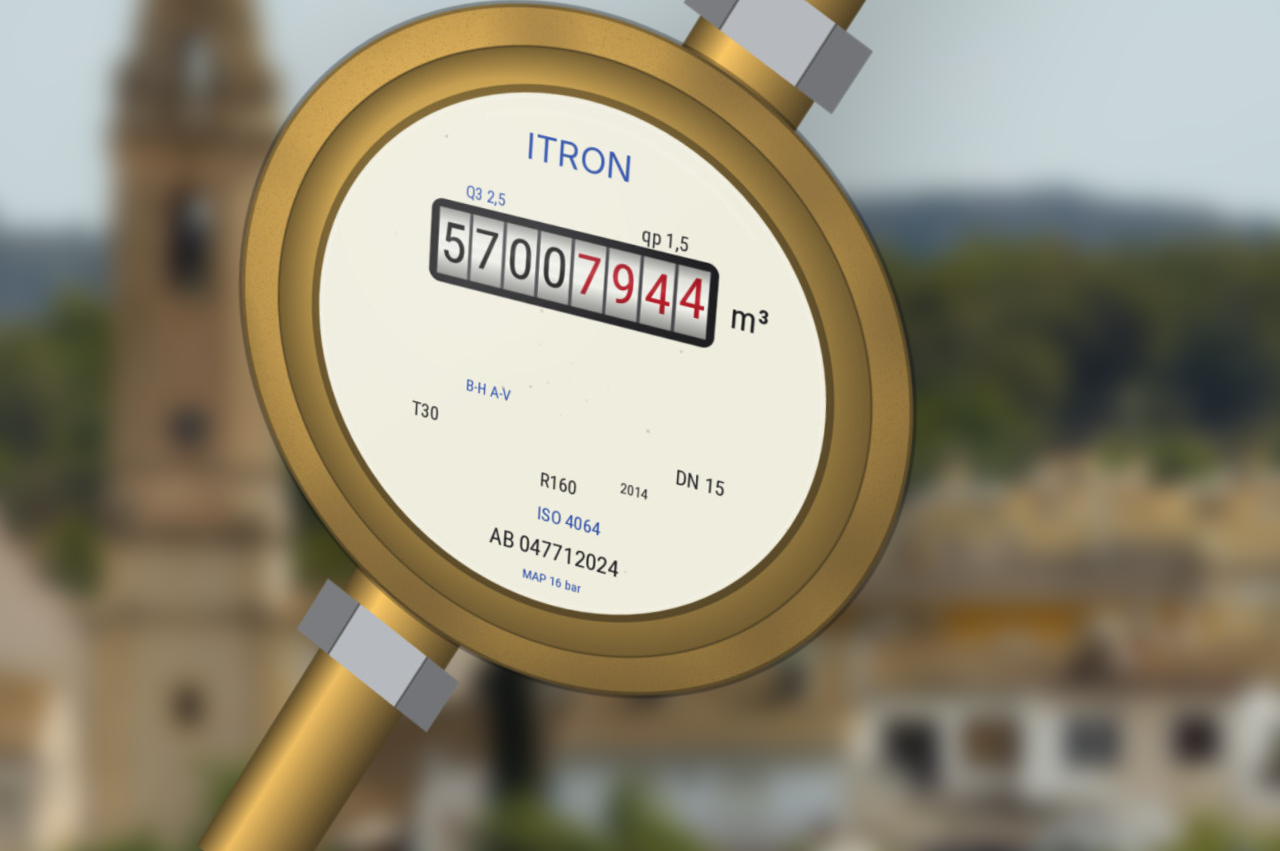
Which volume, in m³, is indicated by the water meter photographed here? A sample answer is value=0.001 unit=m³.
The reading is value=5700.7944 unit=m³
